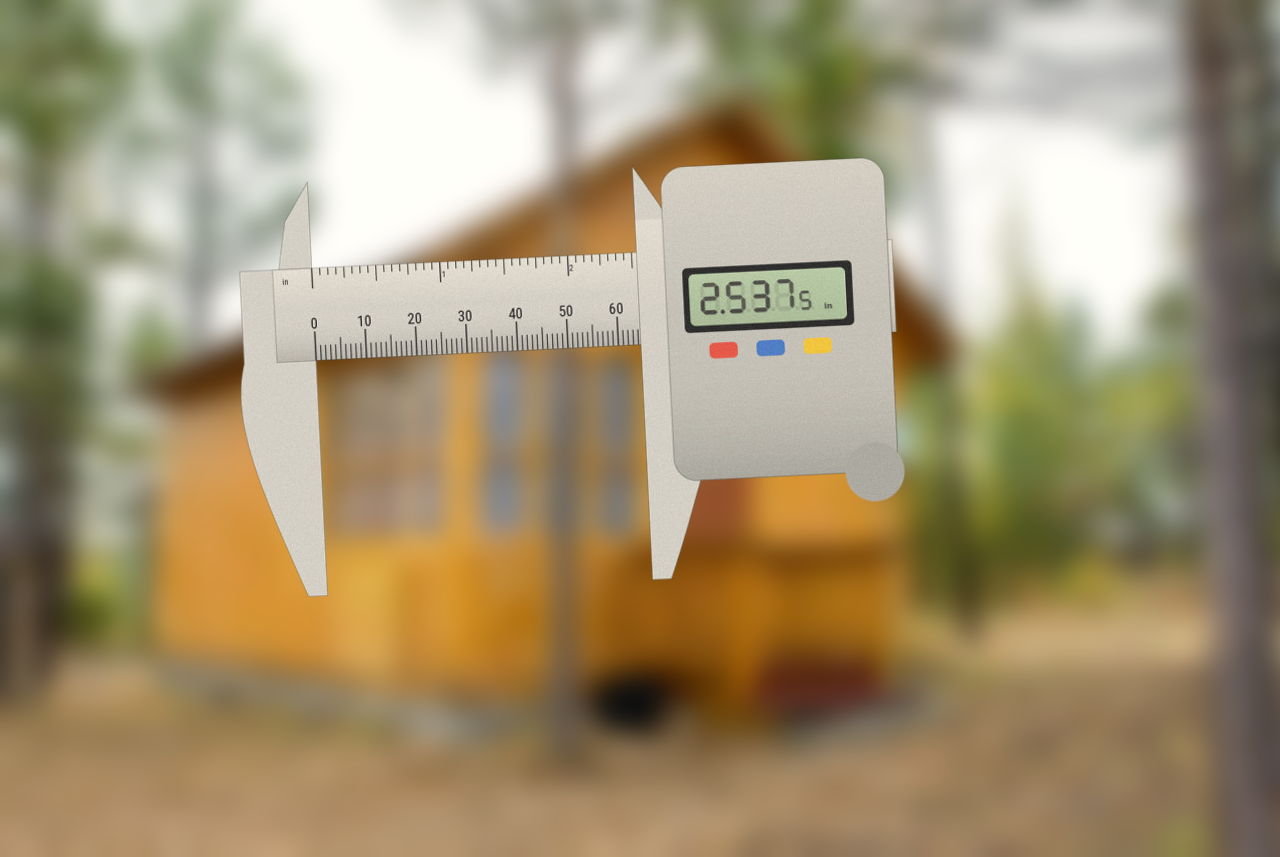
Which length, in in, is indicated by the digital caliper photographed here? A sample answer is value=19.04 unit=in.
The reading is value=2.5375 unit=in
